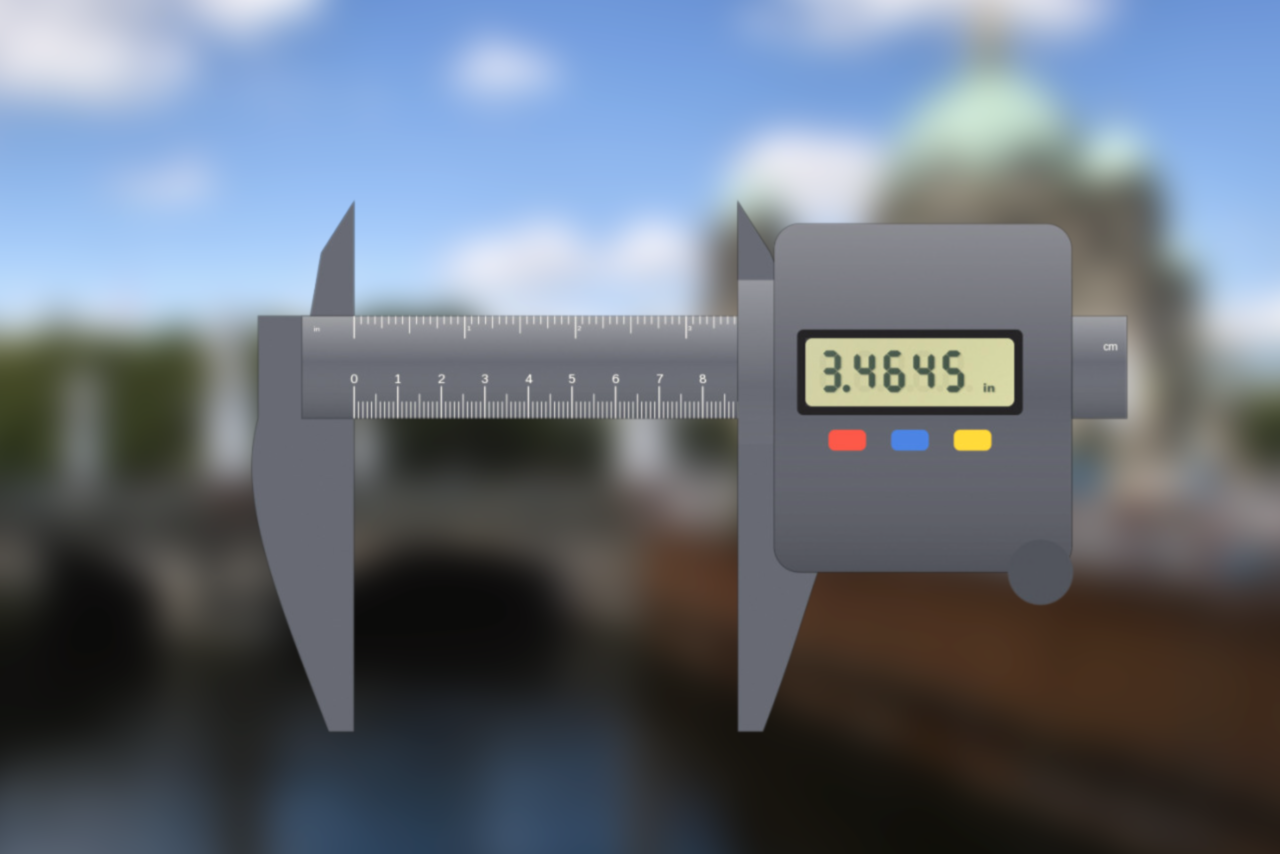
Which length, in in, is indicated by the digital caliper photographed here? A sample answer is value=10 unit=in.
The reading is value=3.4645 unit=in
